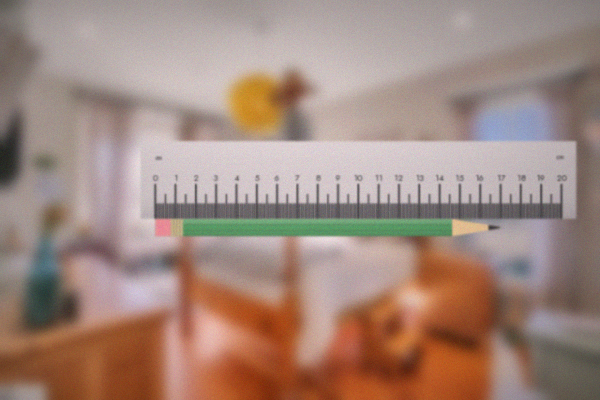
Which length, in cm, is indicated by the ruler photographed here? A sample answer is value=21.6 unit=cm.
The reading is value=17 unit=cm
